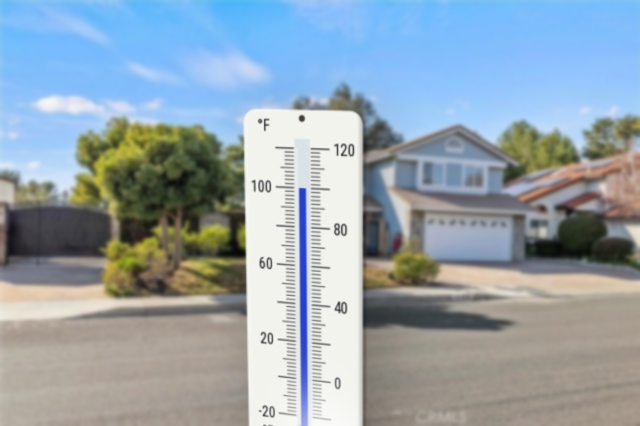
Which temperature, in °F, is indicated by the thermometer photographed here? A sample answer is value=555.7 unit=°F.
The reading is value=100 unit=°F
